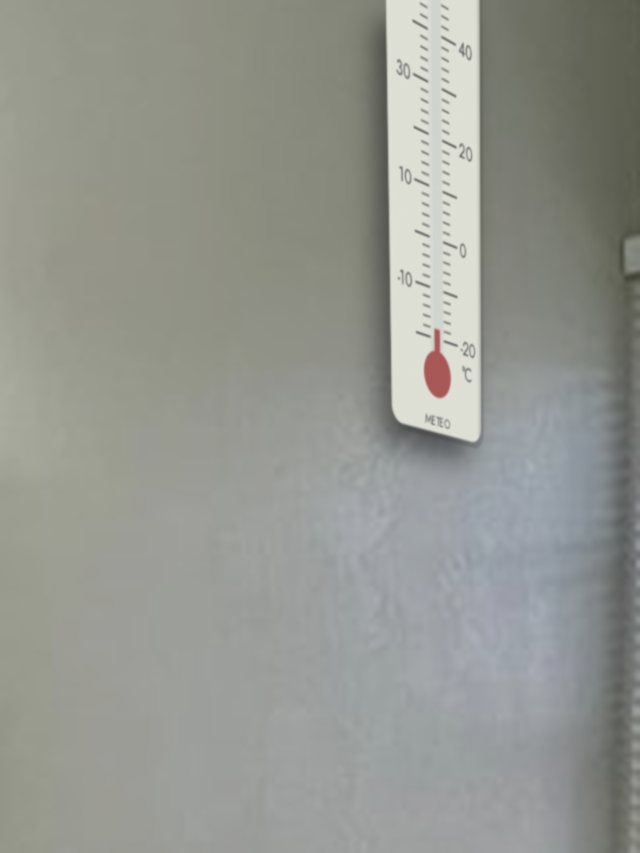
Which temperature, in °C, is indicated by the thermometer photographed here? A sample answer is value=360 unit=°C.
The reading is value=-18 unit=°C
